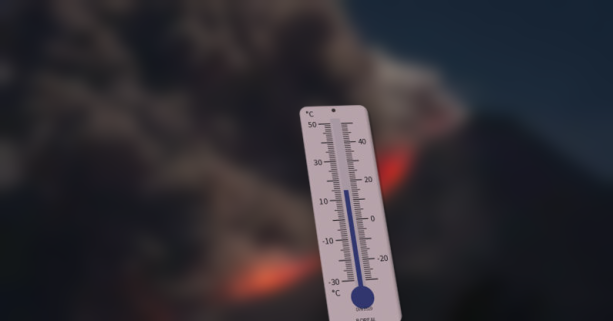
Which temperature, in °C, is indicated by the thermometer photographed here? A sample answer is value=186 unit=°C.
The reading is value=15 unit=°C
